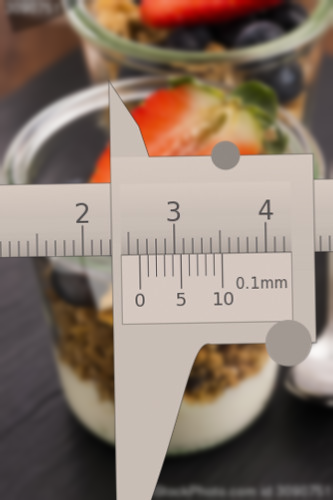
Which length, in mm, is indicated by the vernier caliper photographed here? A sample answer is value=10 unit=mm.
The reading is value=26.2 unit=mm
